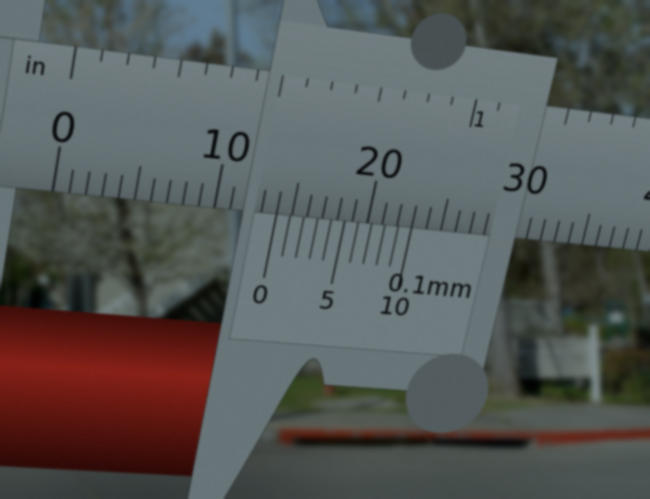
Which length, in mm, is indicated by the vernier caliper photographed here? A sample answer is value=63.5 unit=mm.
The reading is value=14.0 unit=mm
